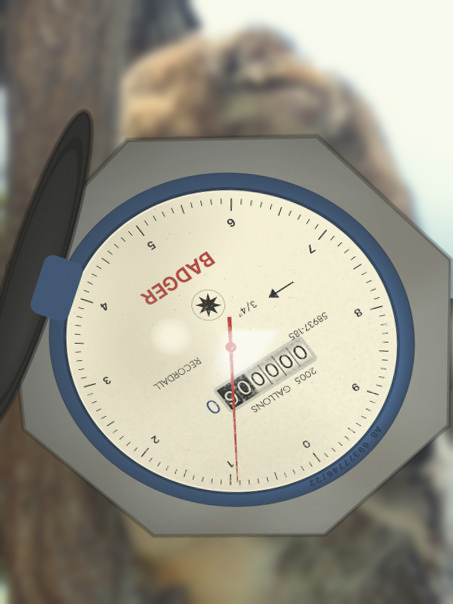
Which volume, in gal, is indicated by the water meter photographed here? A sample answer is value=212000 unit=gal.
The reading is value=60.9 unit=gal
